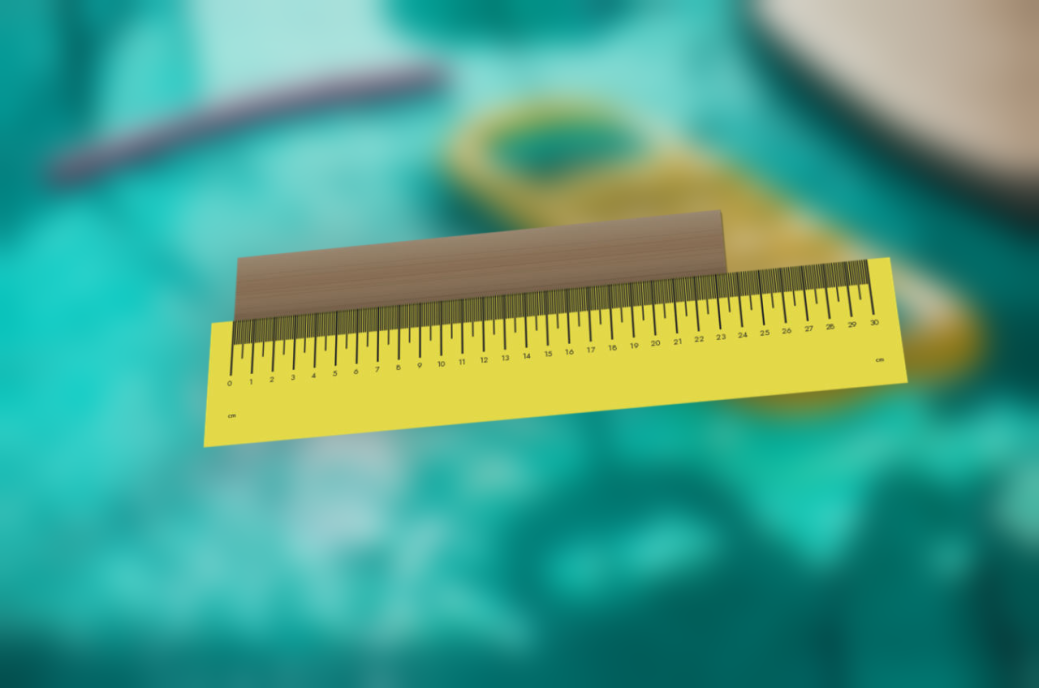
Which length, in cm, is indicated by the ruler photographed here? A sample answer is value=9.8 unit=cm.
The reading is value=23.5 unit=cm
